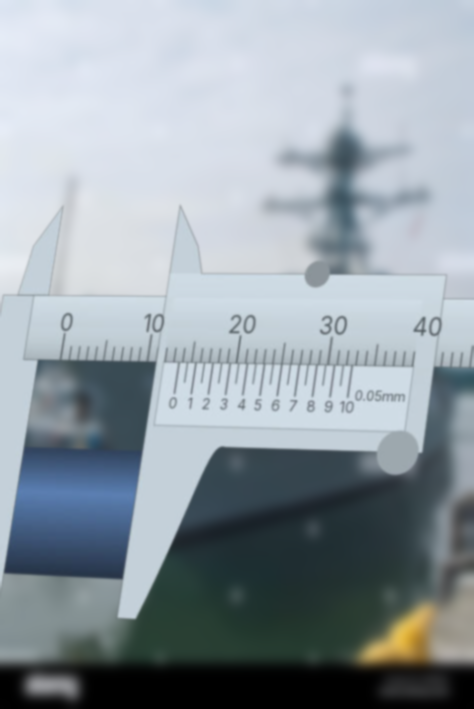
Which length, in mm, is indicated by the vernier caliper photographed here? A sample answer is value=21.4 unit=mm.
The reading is value=13.6 unit=mm
